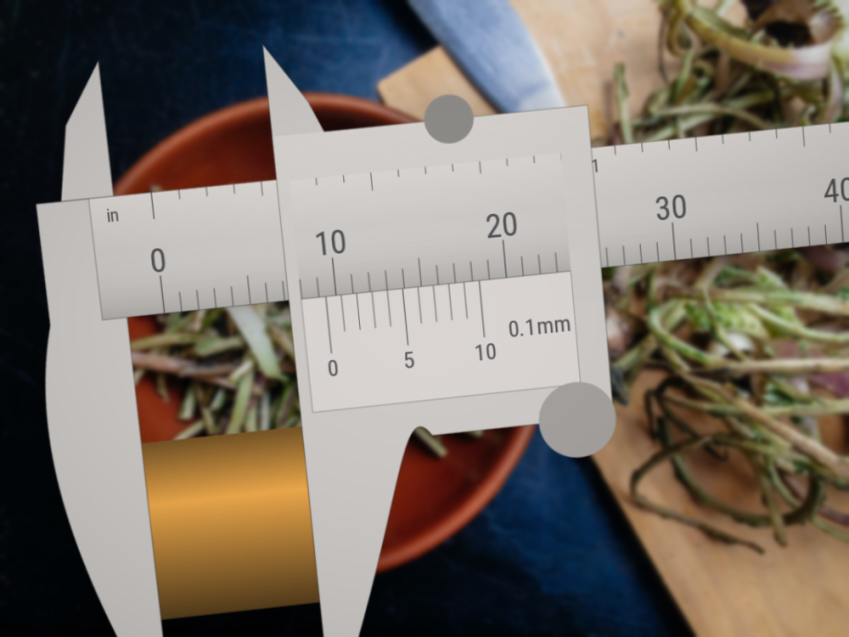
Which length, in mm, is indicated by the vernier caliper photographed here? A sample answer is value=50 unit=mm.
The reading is value=9.4 unit=mm
